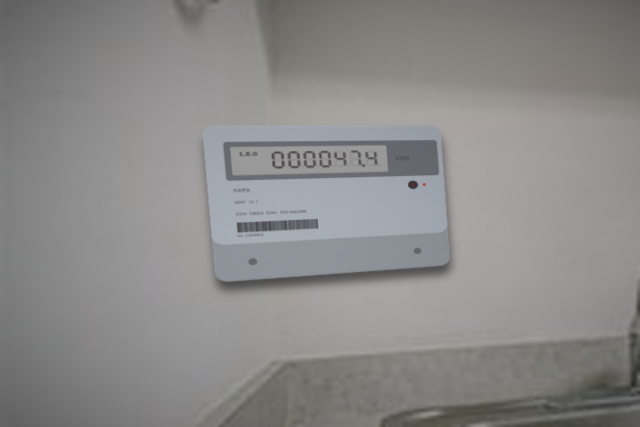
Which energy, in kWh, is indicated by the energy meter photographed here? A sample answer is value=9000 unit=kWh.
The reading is value=47.4 unit=kWh
